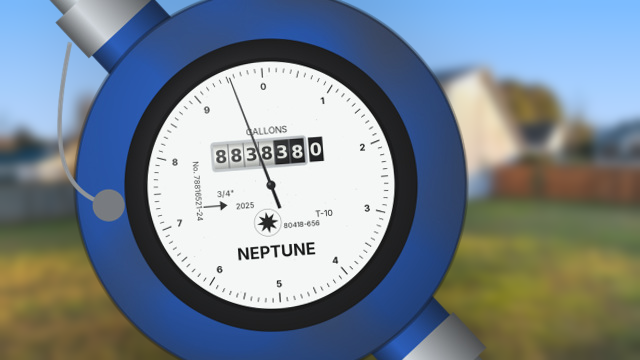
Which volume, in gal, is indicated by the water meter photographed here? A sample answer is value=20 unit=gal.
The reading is value=8838379.5 unit=gal
